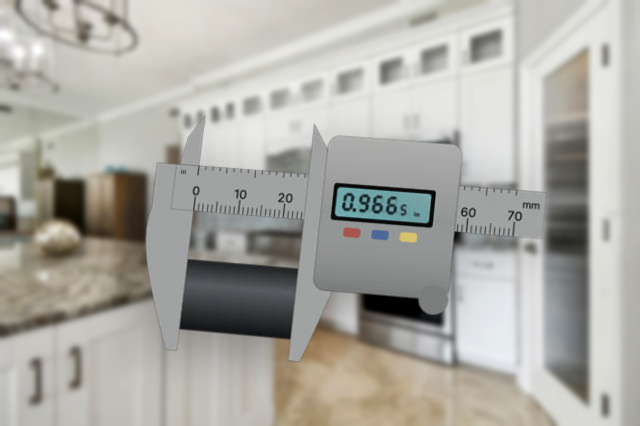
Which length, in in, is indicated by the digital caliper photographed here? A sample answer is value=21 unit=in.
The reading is value=0.9665 unit=in
